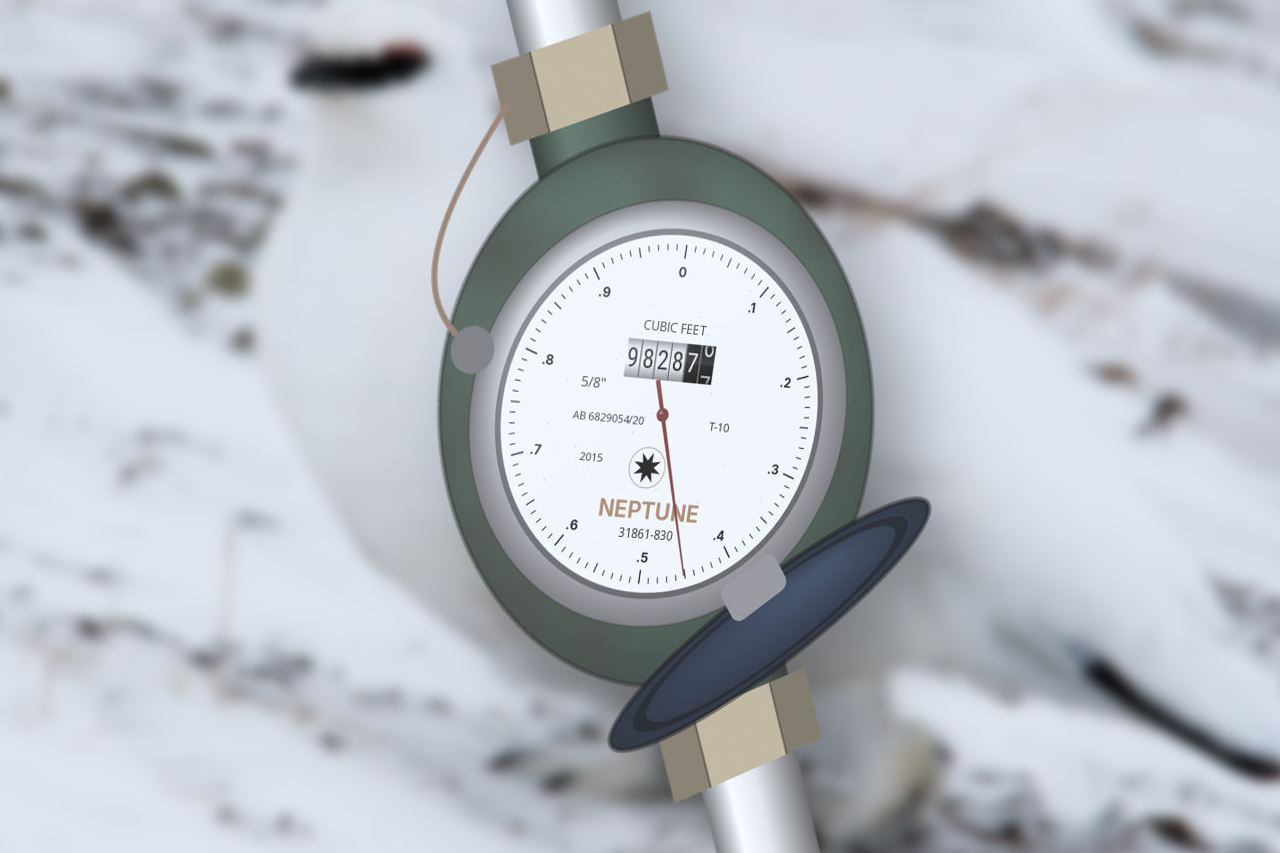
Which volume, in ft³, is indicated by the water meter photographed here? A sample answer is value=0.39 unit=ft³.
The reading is value=982876.45 unit=ft³
